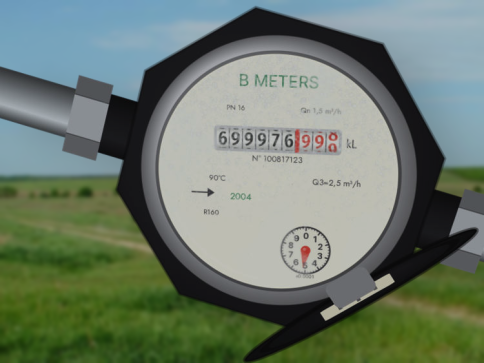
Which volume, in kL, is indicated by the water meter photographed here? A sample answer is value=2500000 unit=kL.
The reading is value=699976.9985 unit=kL
